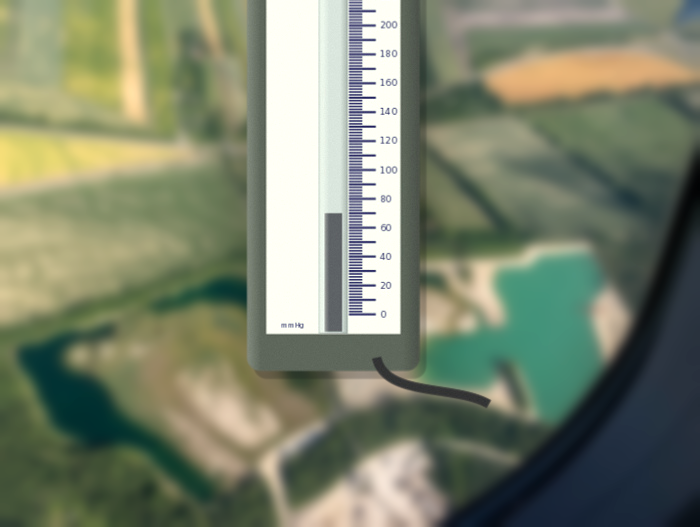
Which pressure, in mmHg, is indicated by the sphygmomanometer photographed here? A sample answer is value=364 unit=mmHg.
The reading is value=70 unit=mmHg
